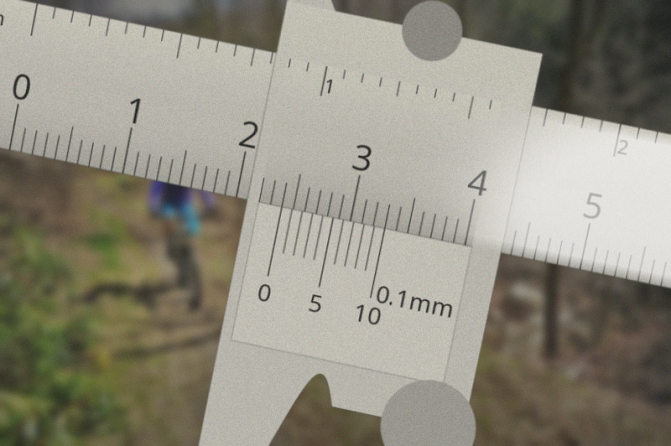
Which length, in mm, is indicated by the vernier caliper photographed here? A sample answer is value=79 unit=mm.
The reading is value=24.0 unit=mm
